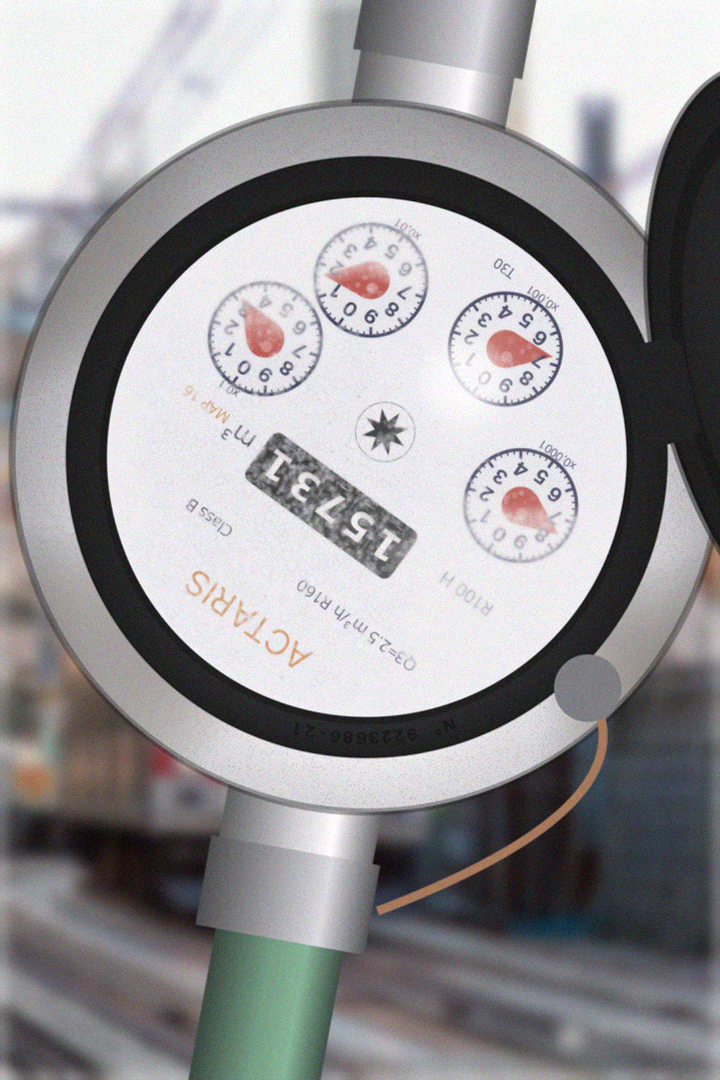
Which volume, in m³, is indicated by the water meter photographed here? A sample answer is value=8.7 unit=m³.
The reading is value=15731.3167 unit=m³
